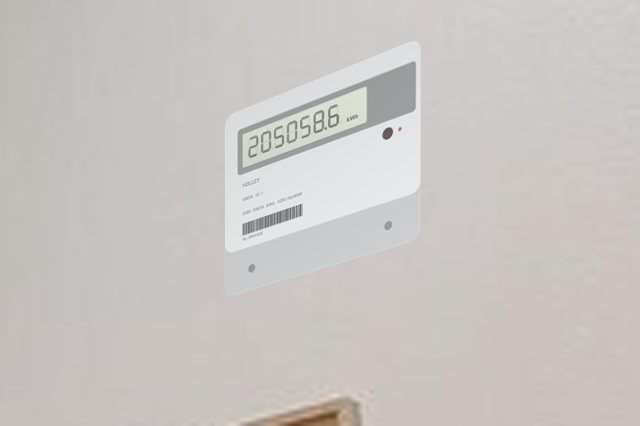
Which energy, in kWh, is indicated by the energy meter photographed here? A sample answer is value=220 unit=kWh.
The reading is value=205058.6 unit=kWh
